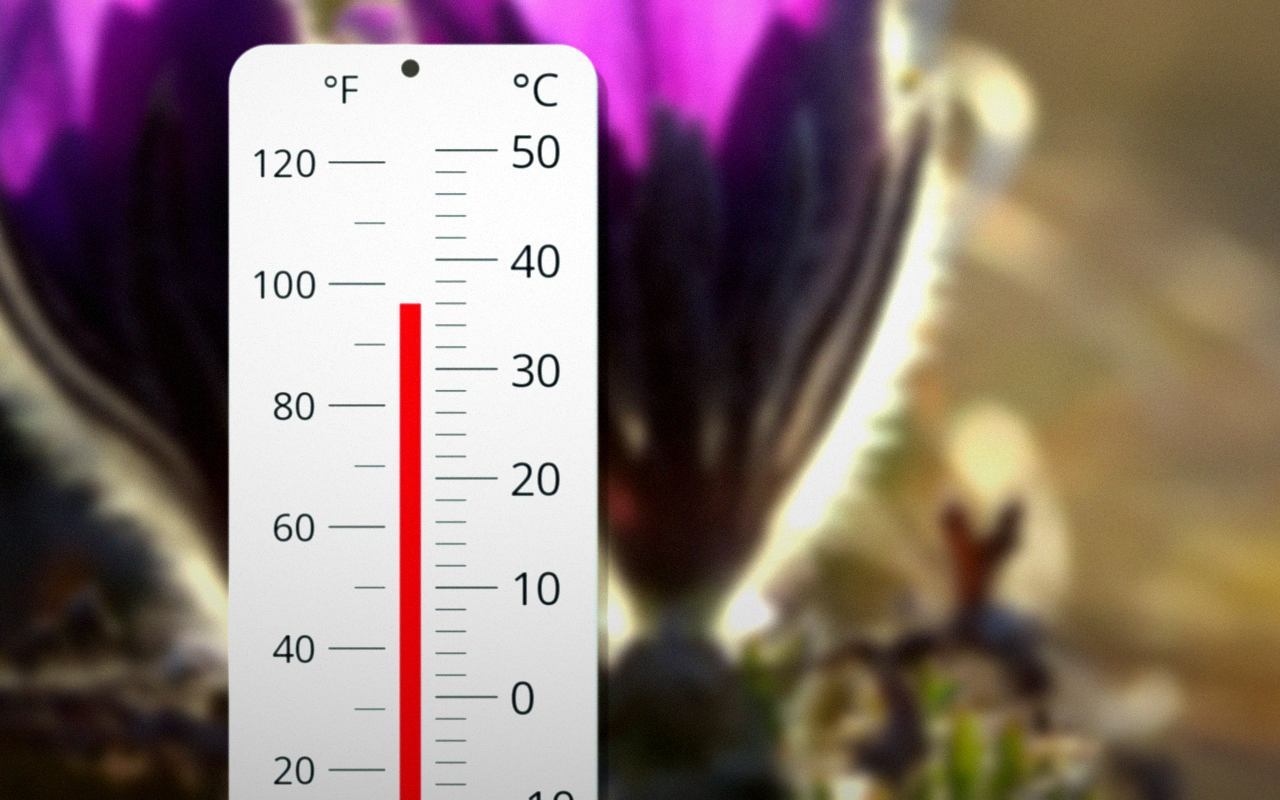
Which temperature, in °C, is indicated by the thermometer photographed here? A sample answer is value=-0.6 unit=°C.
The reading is value=36 unit=°C
